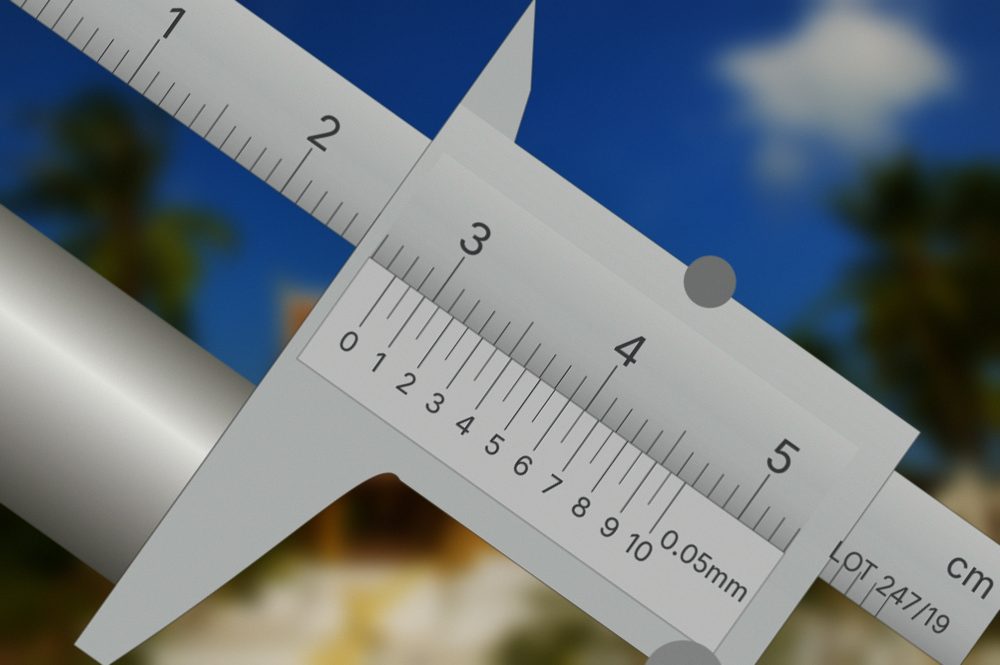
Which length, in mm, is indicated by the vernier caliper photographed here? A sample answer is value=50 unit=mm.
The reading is value=27.6 unit=mm
